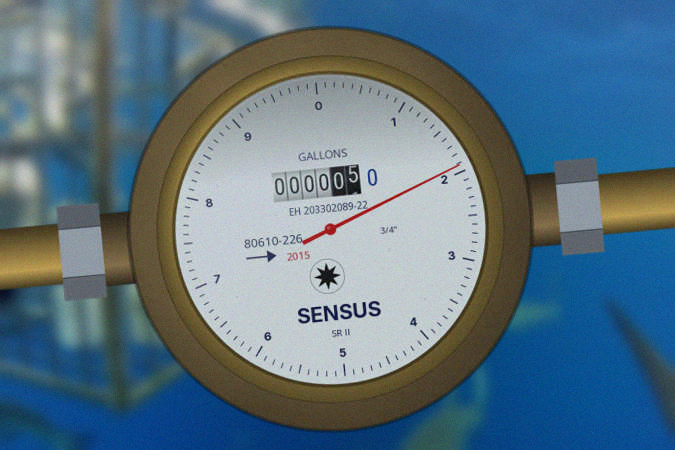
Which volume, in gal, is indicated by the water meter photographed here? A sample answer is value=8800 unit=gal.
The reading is value=51.9 unit=gal
